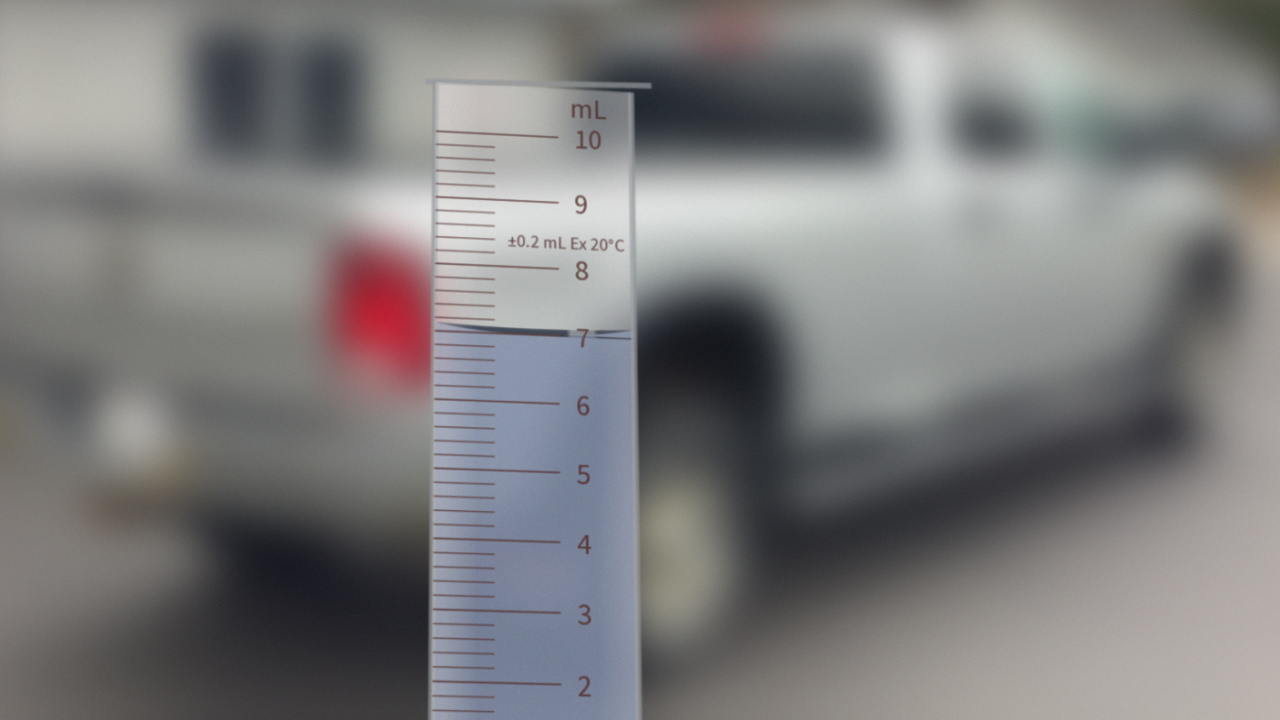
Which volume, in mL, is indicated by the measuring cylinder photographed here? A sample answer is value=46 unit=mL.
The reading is value=7 unit=mL
